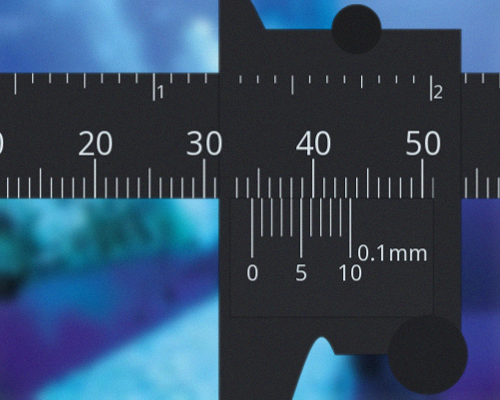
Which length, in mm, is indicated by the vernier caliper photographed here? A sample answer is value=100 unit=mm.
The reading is value=34.4 unit=mm
